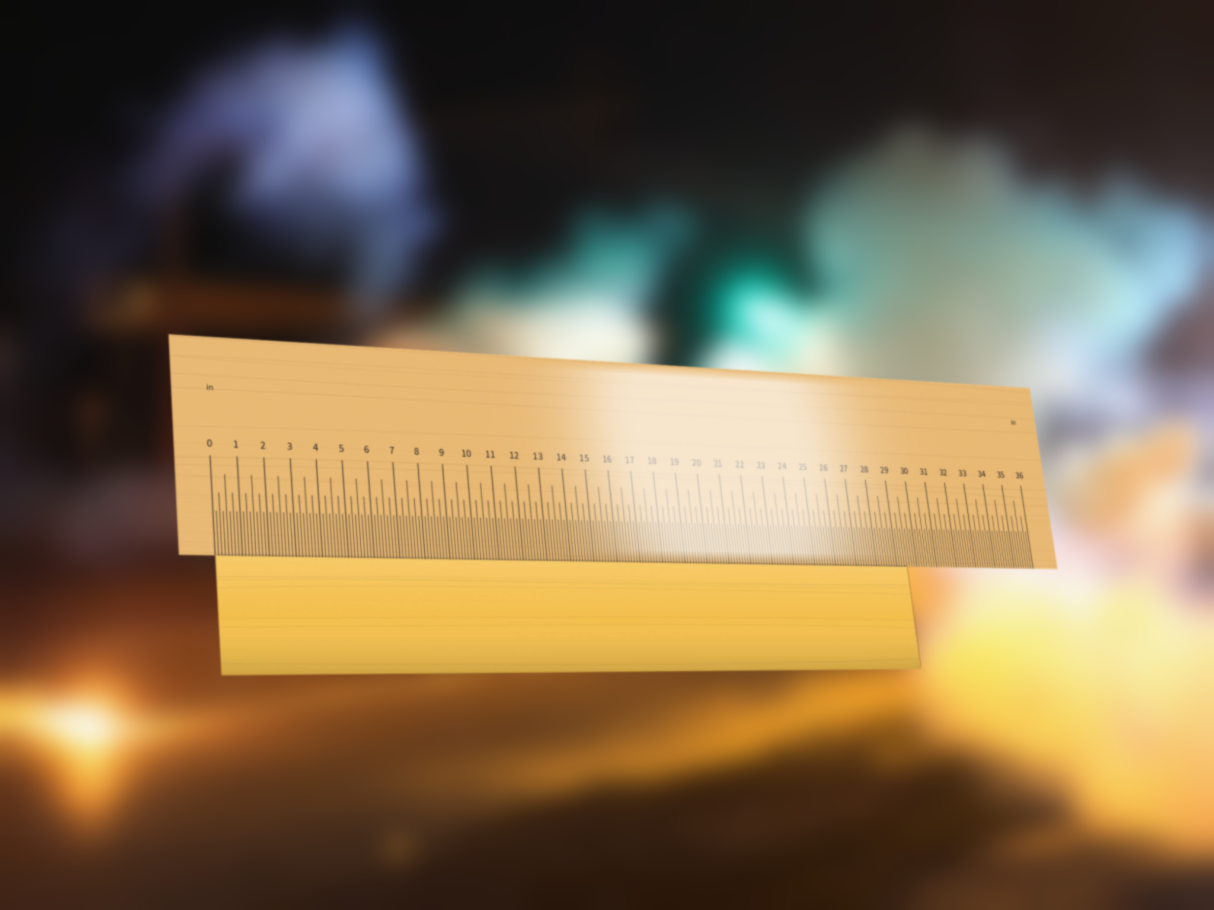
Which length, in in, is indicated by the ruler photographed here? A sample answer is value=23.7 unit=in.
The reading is value=29.5 unit=in
